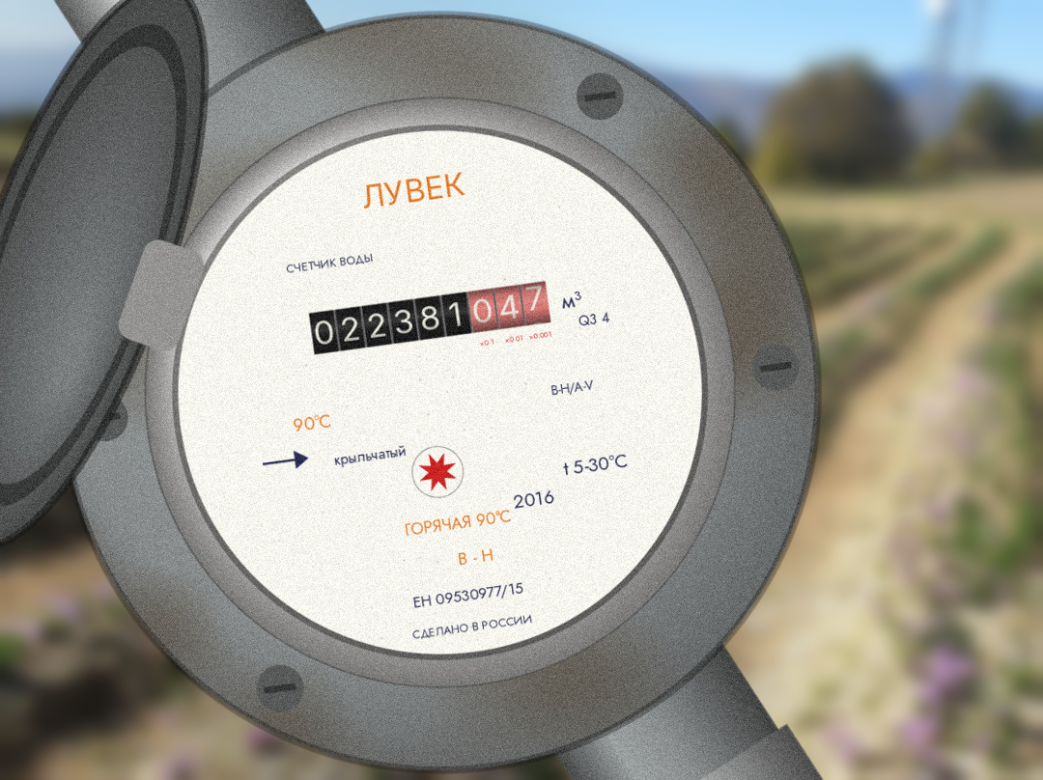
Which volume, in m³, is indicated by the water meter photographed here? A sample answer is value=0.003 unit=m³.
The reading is value=22381.047 unit=m³
